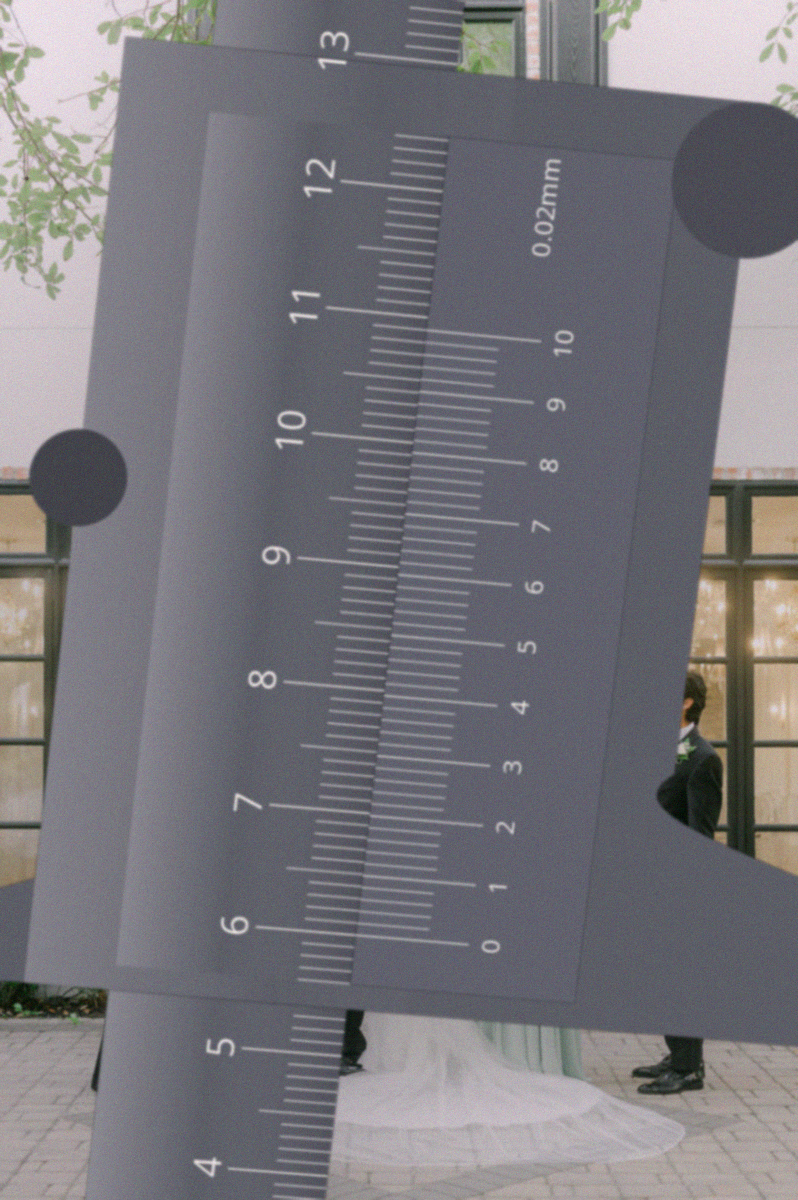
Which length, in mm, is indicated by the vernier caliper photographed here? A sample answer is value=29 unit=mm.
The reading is value=60.0 unit=mm
